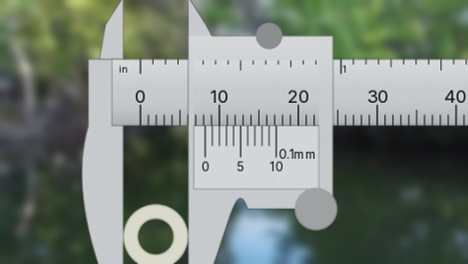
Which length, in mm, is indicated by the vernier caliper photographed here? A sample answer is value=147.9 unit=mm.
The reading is value=8.2 unit=mm
